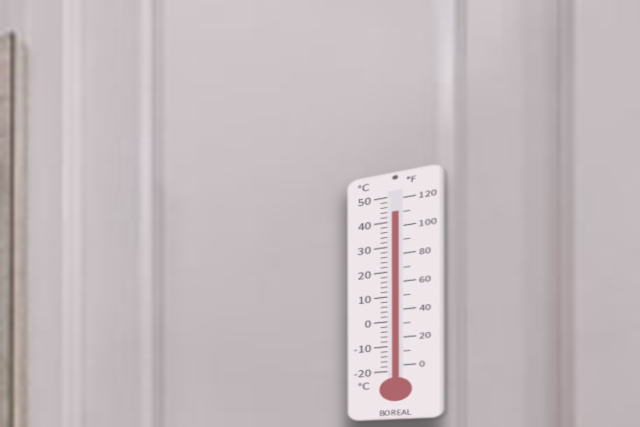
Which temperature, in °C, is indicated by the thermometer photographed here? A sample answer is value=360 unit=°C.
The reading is value=44 unit=°C
